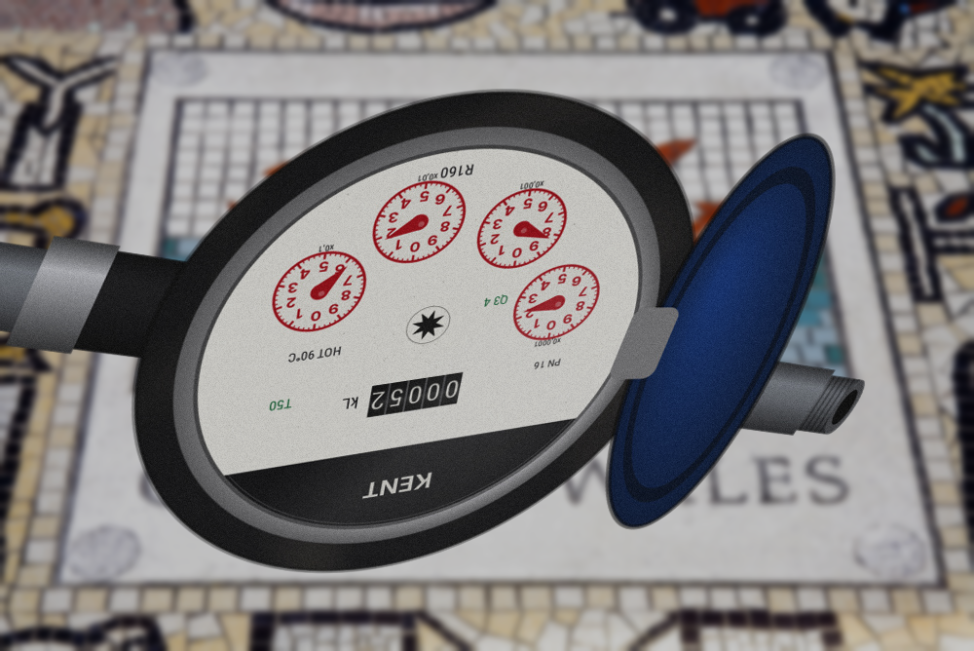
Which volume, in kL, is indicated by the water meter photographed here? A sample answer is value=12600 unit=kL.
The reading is value=52.6182 unit=kL
